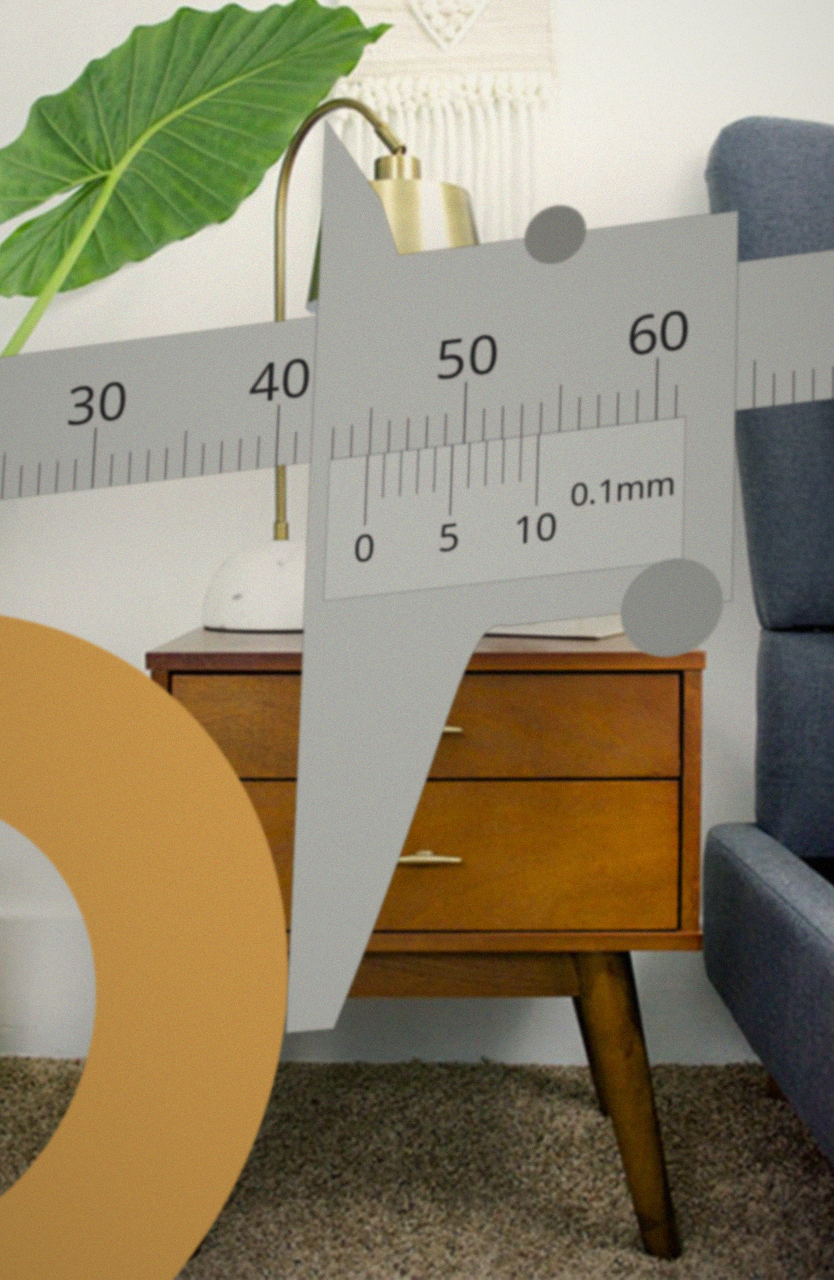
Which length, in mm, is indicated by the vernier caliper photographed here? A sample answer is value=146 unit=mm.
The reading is value=44.9 unit=mm
